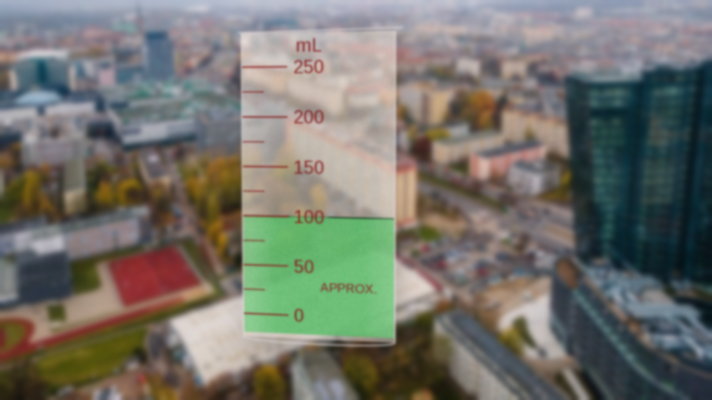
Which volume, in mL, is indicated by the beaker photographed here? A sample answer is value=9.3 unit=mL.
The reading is value=100 unit=mL
